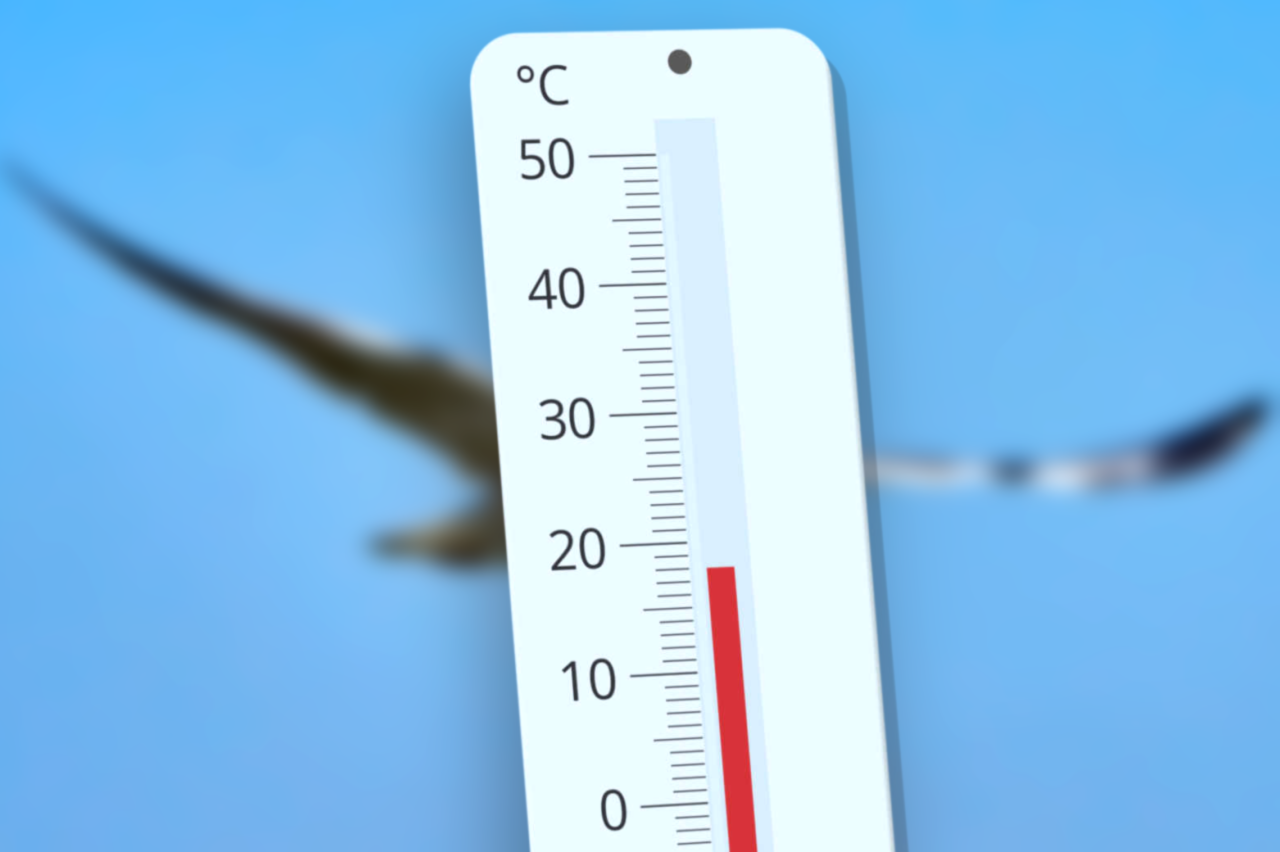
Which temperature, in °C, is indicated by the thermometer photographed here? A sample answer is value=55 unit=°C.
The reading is value=18 unit=°C
